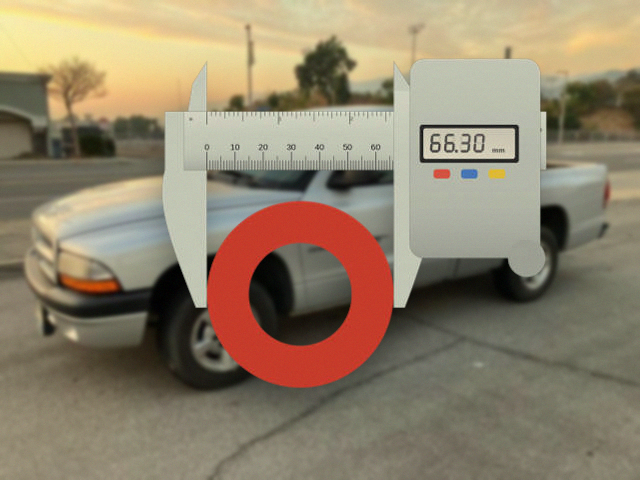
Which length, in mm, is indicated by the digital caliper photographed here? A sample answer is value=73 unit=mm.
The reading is value=66.30 unit=mm
